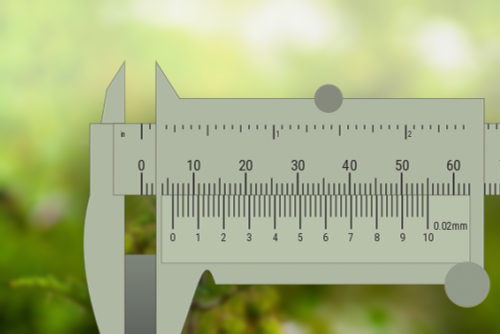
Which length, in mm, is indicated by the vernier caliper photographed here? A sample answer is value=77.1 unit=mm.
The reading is value=6.0 unit=mm
